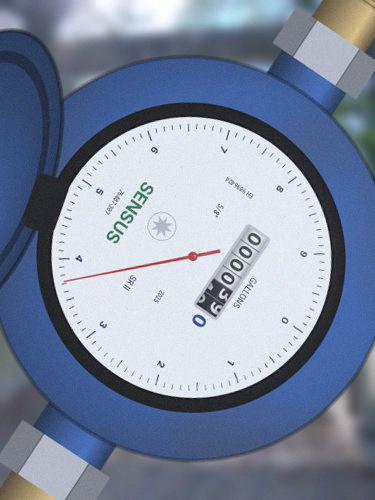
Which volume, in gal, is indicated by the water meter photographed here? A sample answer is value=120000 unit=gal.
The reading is value=393.7 unit=gal
